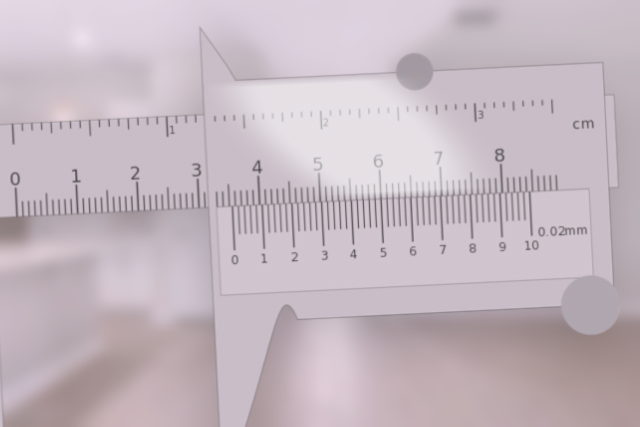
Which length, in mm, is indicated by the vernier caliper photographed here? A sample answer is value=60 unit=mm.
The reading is value=35.5 unit=mm
